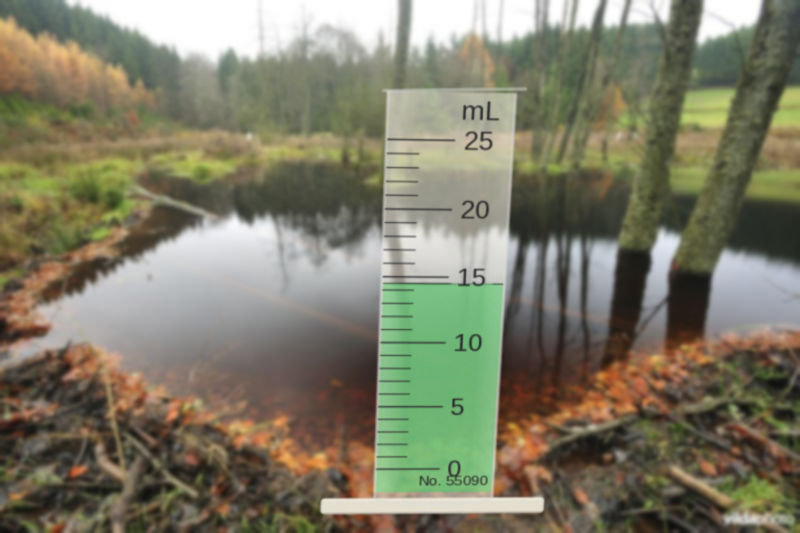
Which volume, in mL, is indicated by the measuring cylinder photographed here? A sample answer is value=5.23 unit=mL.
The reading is value=14.5 unit=mL
